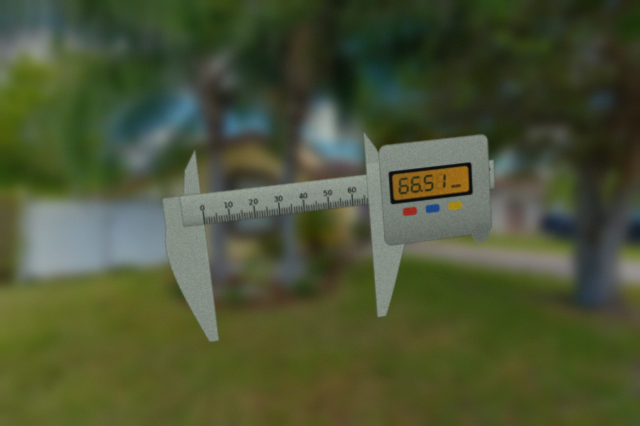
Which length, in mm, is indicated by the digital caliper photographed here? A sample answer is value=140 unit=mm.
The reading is value=66.51 unit=mm
